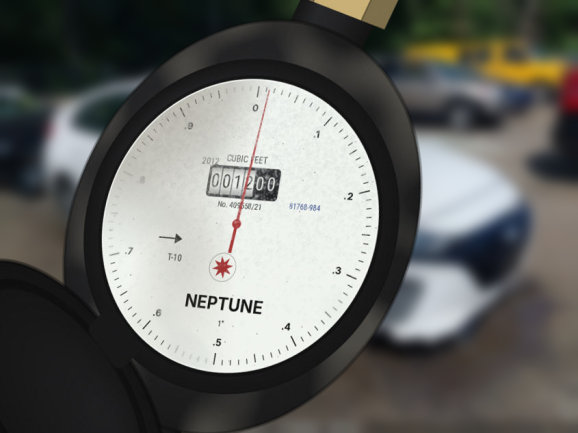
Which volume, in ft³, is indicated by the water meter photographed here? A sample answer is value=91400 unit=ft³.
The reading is value=1200.01 unit=ft³
